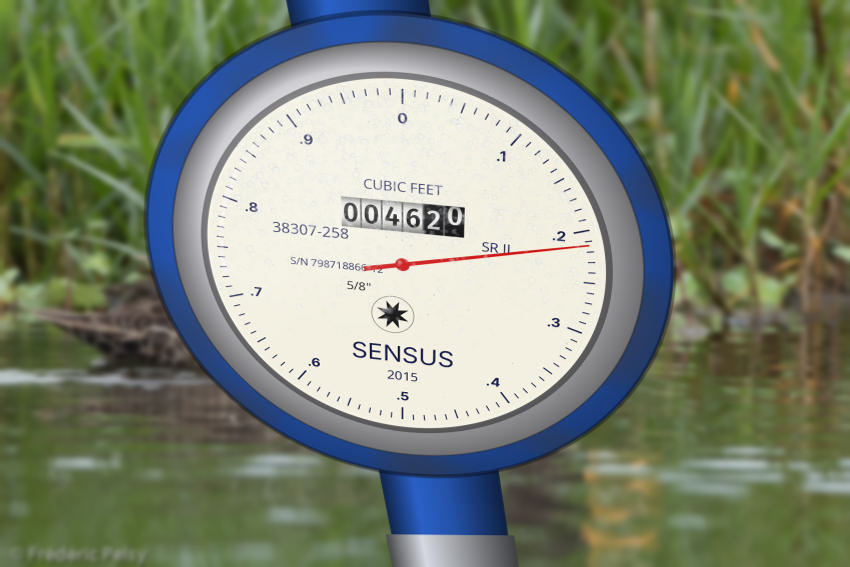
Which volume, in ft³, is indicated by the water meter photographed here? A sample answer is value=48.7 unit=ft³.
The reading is value=4620.21 unit=ft³
